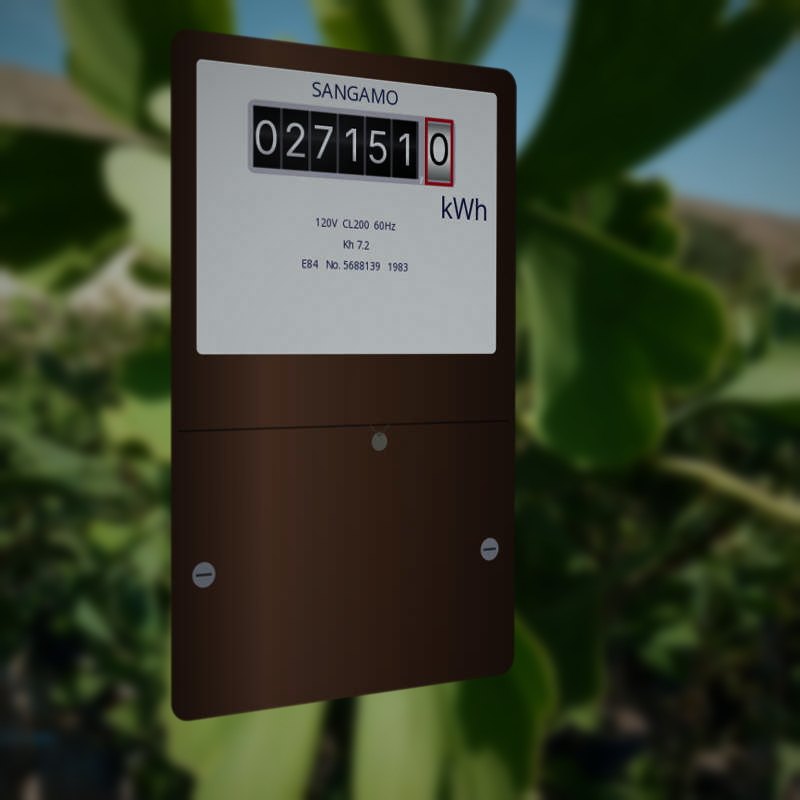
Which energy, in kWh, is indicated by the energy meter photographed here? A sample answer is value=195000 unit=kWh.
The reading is value=27151.0 unit=kWh
